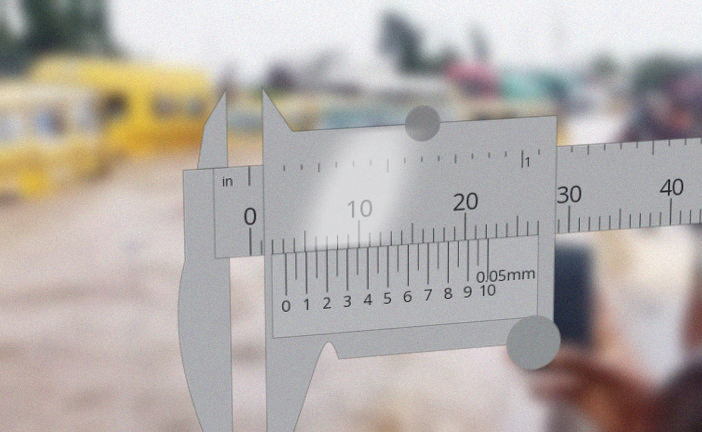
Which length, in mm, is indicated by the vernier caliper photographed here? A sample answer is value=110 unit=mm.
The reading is value=3.2 unit=mm
